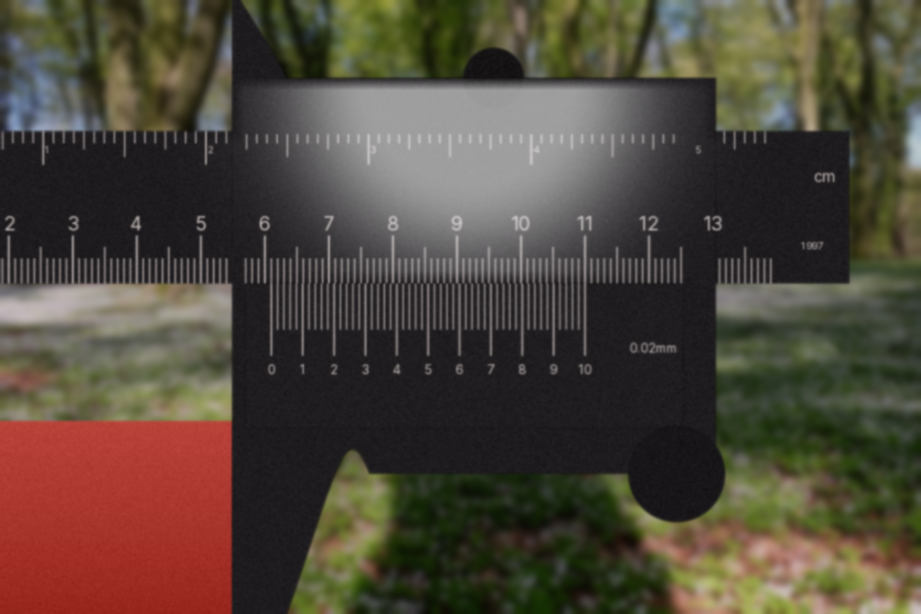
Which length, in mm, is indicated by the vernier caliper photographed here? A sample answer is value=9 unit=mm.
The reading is value=61.0 unit=mm
